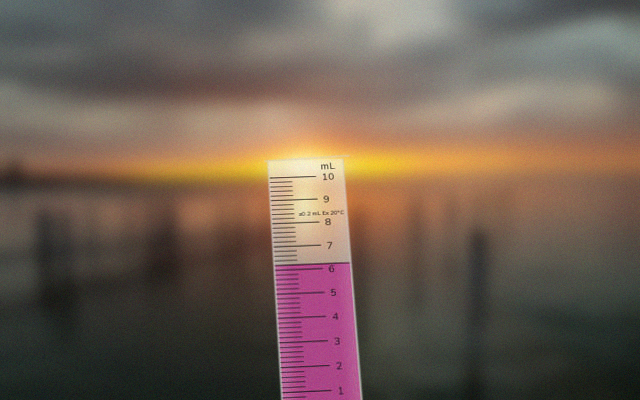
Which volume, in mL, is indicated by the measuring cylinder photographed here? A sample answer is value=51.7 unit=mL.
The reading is value=6.2 unit=mL
